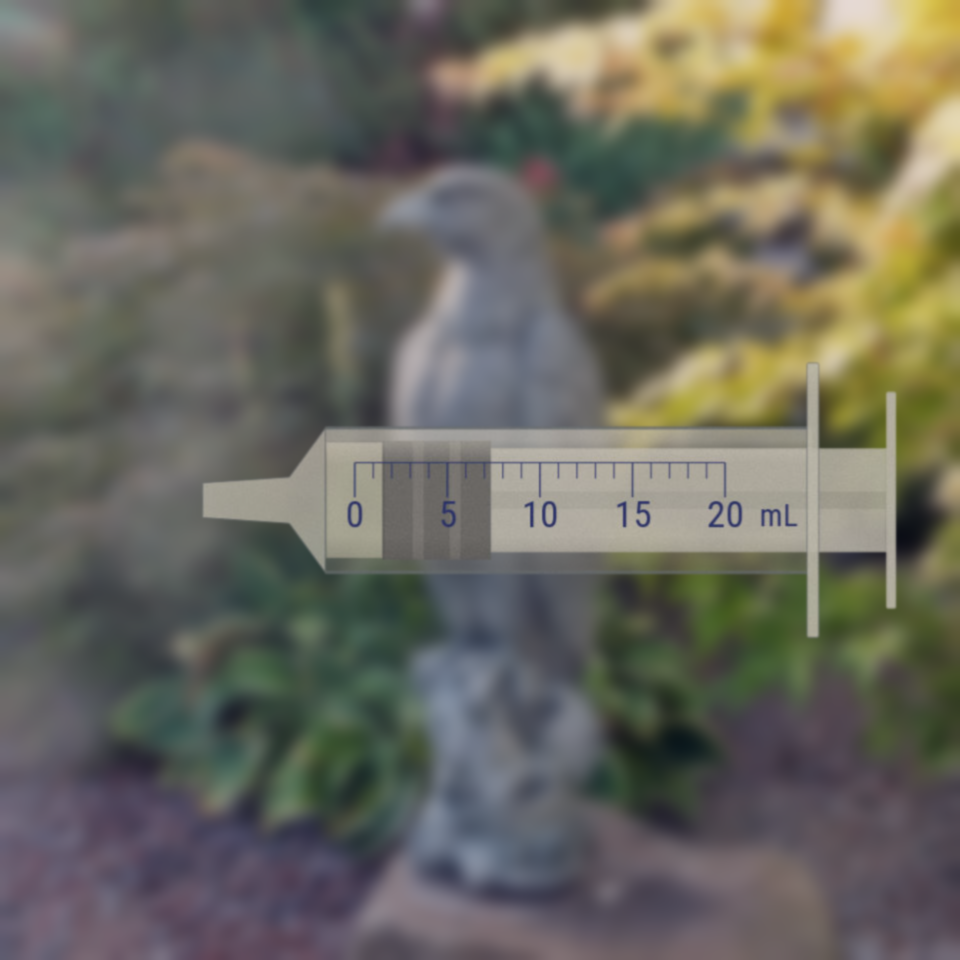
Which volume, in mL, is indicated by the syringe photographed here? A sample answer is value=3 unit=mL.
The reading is value=1.5 unit=mL
